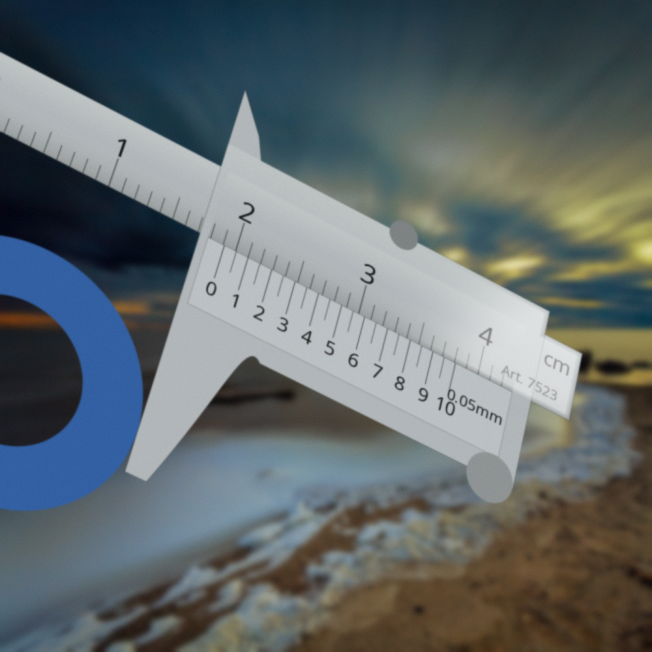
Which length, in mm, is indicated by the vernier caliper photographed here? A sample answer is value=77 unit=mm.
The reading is value=19.1 unit=mm
